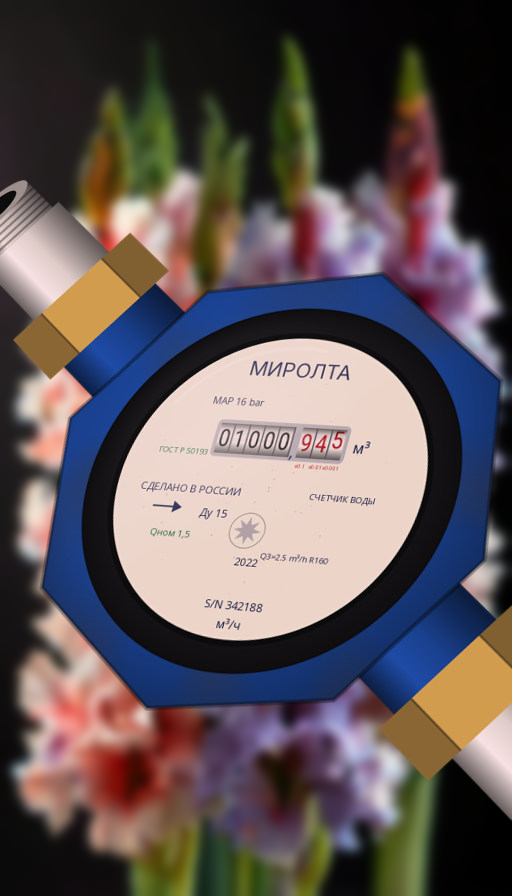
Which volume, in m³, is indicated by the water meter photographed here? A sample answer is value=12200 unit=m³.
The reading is value=1000.945 unit=m³
